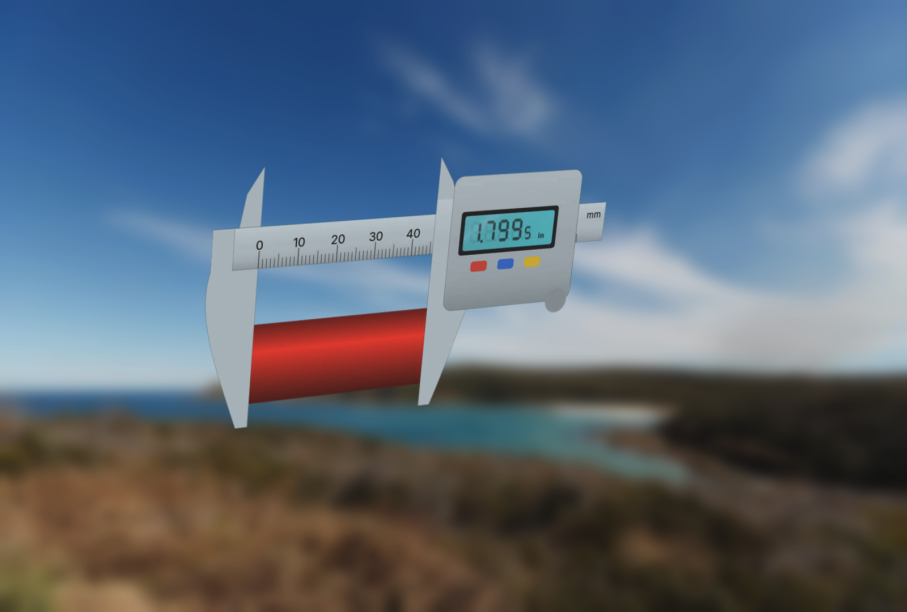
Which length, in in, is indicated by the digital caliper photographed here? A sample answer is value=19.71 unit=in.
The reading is value=1.7995 unit=in
